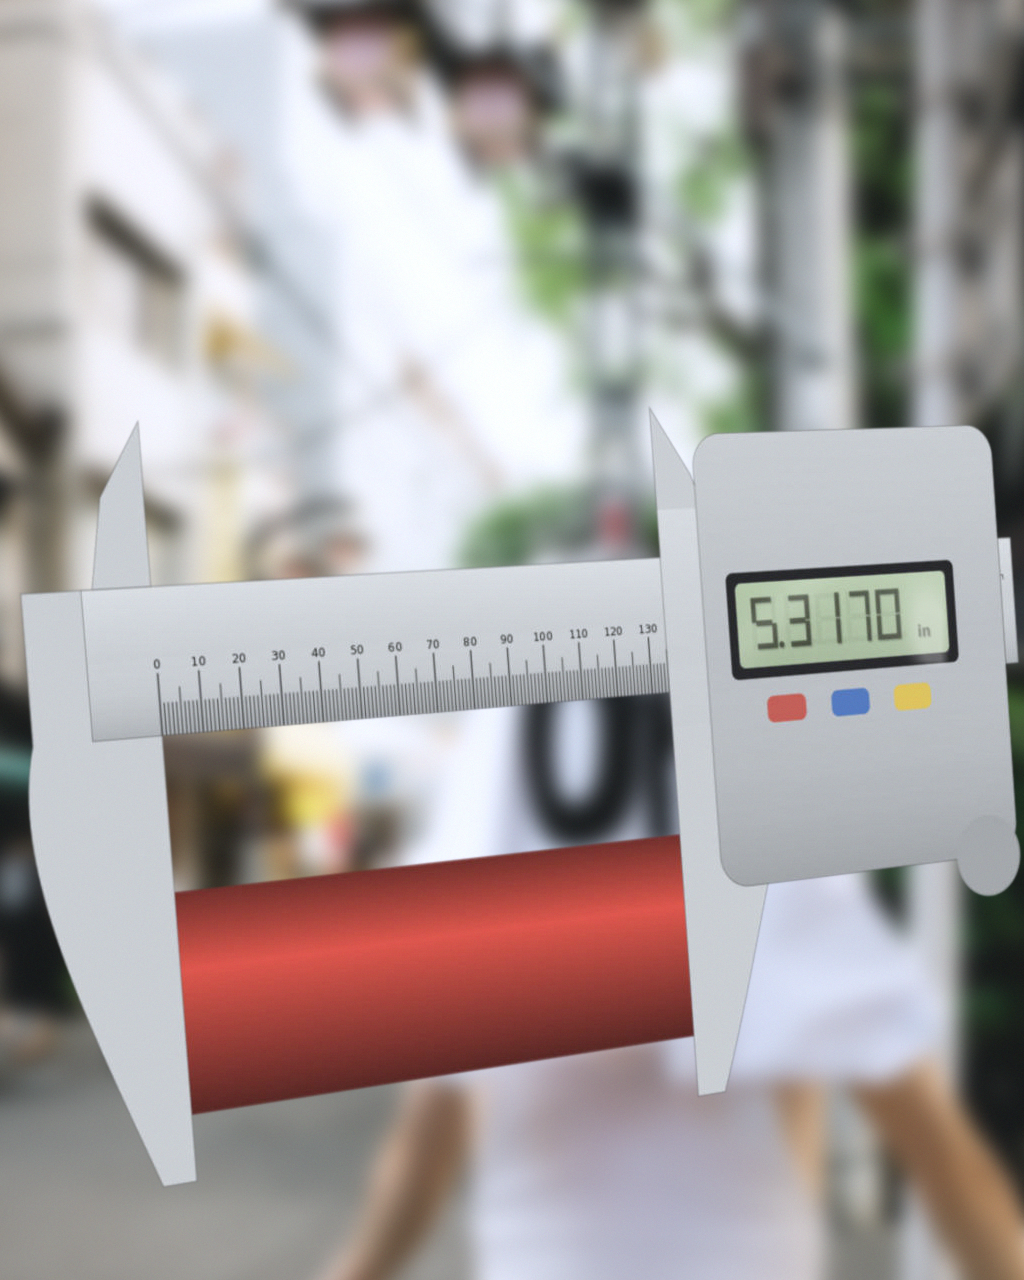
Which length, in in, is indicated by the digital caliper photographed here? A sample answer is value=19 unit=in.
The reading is value=5.3170 unit=in
